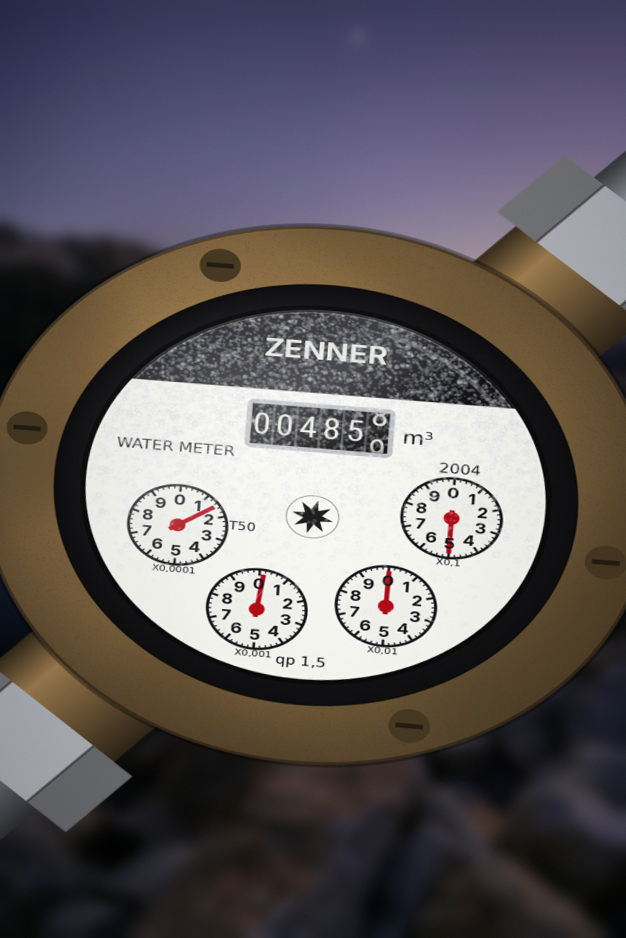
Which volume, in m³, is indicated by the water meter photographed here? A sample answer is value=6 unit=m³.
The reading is value=4858.5001 unit=m³
